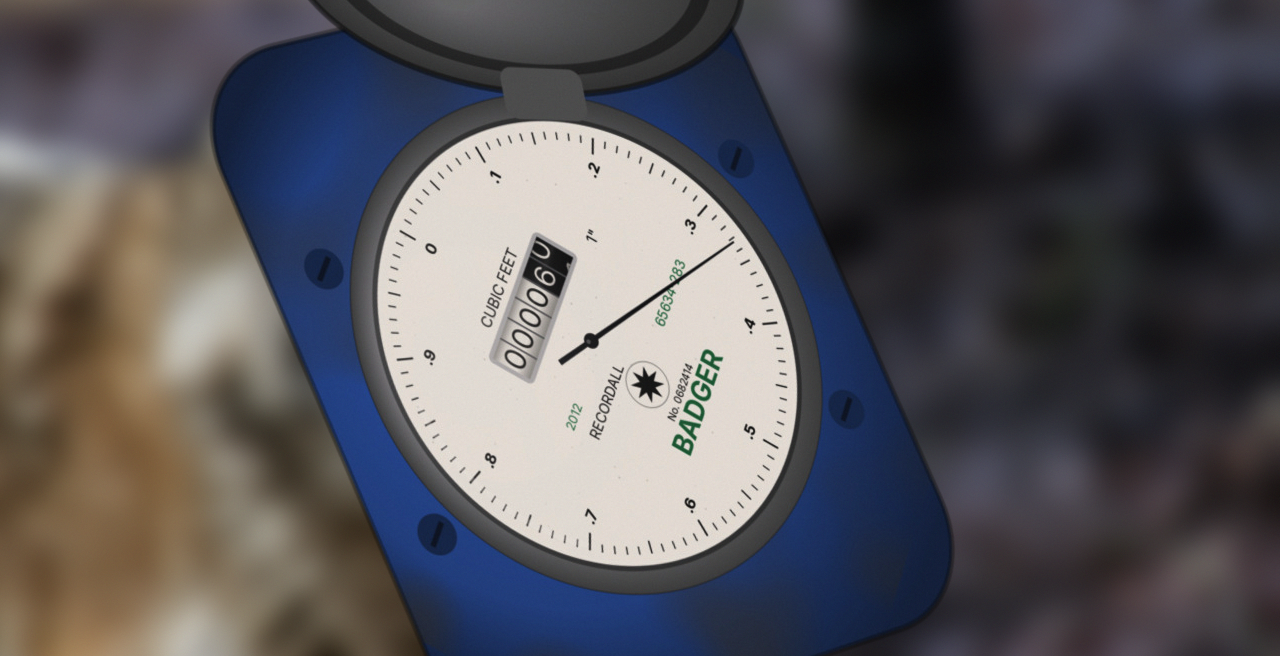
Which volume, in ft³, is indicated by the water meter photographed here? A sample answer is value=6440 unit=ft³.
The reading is value=60.33 unit=ft³
